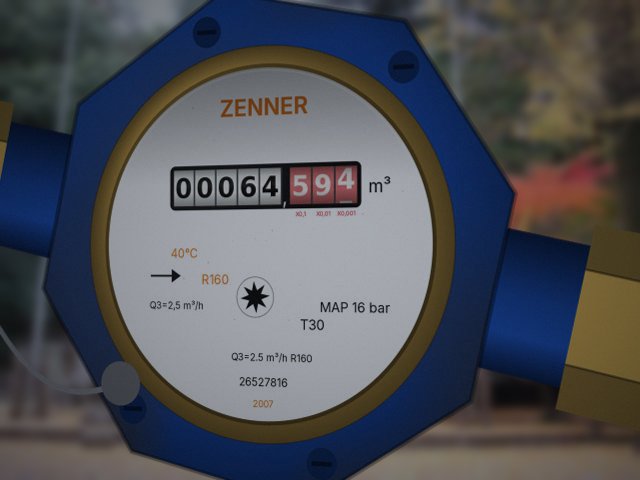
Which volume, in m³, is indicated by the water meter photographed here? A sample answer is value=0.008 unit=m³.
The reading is value=64.594 unit=m³
